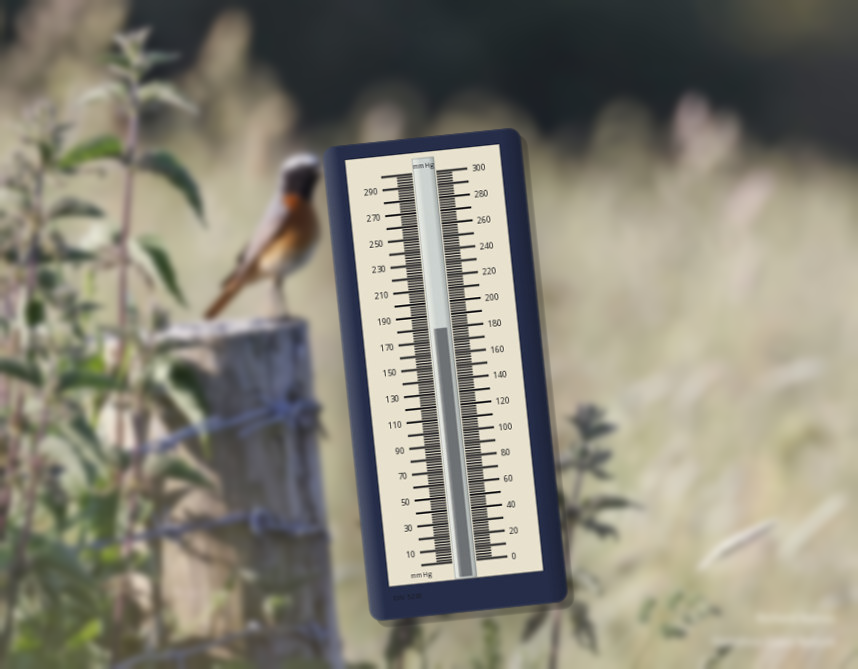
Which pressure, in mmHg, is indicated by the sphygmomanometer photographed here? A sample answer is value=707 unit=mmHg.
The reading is value=180 unit=mmHg
